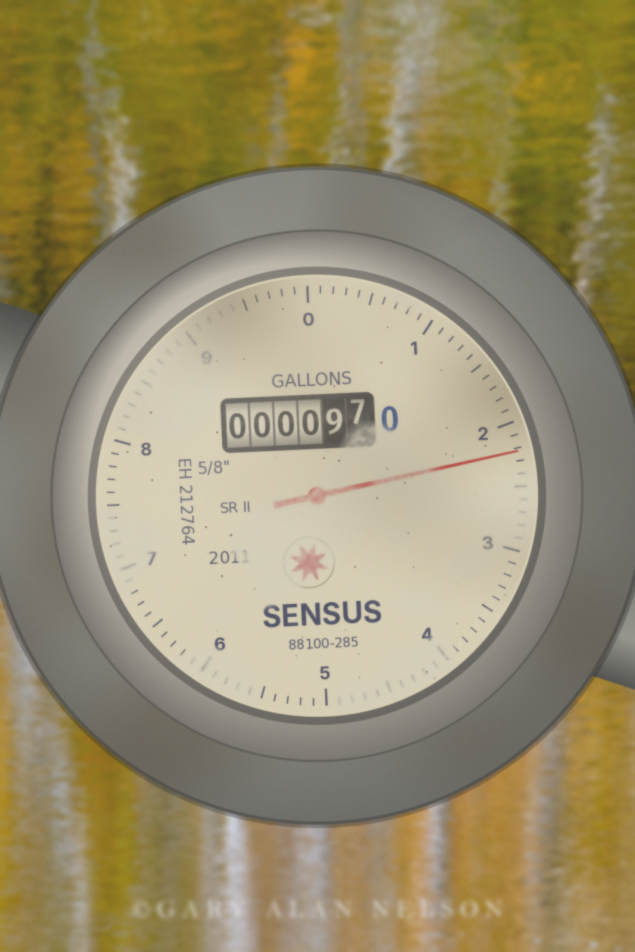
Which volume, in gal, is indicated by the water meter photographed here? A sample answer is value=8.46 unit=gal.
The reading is value=972.2 unit=gal
